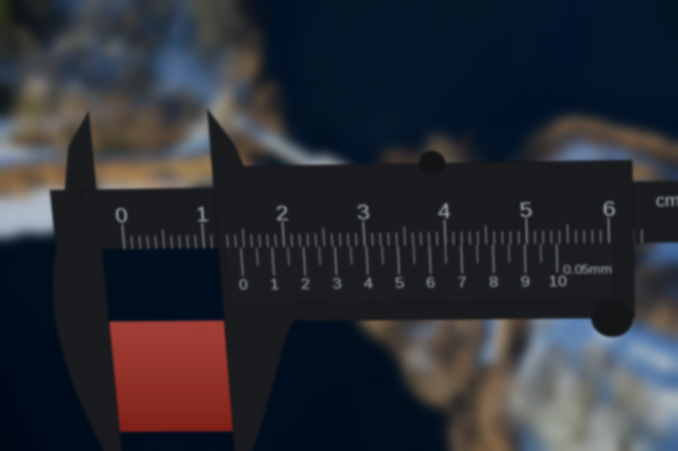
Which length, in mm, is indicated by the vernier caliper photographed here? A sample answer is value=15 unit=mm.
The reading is value=14.6 unit=mm
